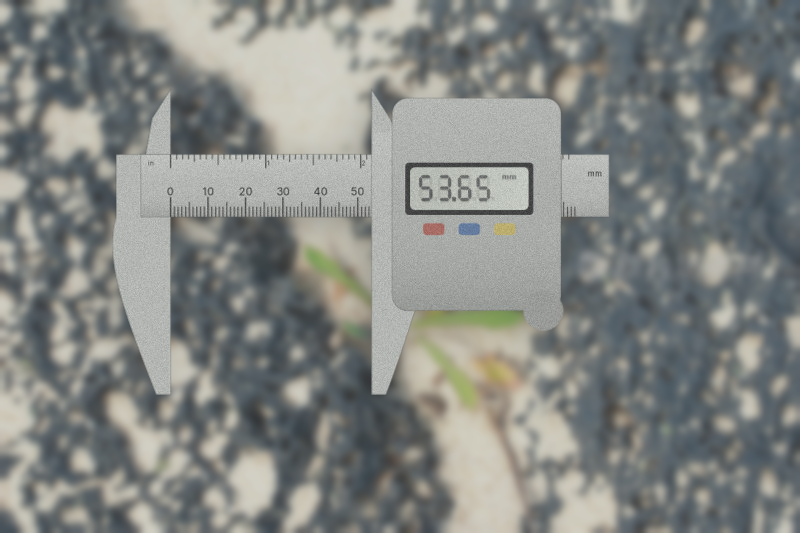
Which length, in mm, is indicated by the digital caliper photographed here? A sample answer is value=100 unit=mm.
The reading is value=53.65 unit=mm
